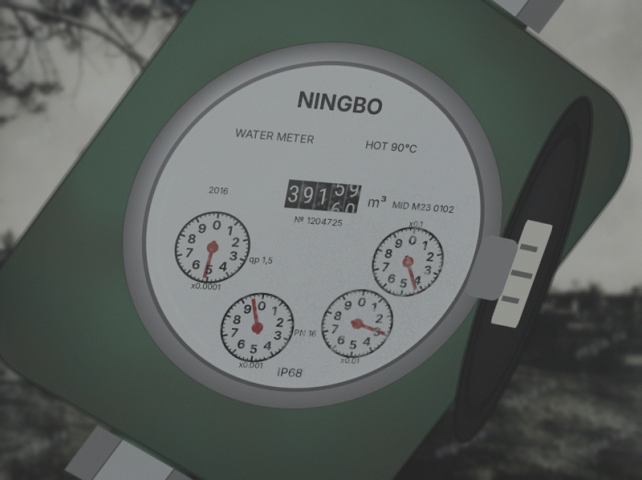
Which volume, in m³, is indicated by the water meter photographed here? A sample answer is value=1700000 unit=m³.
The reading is value=39159.4295 unit=m³
